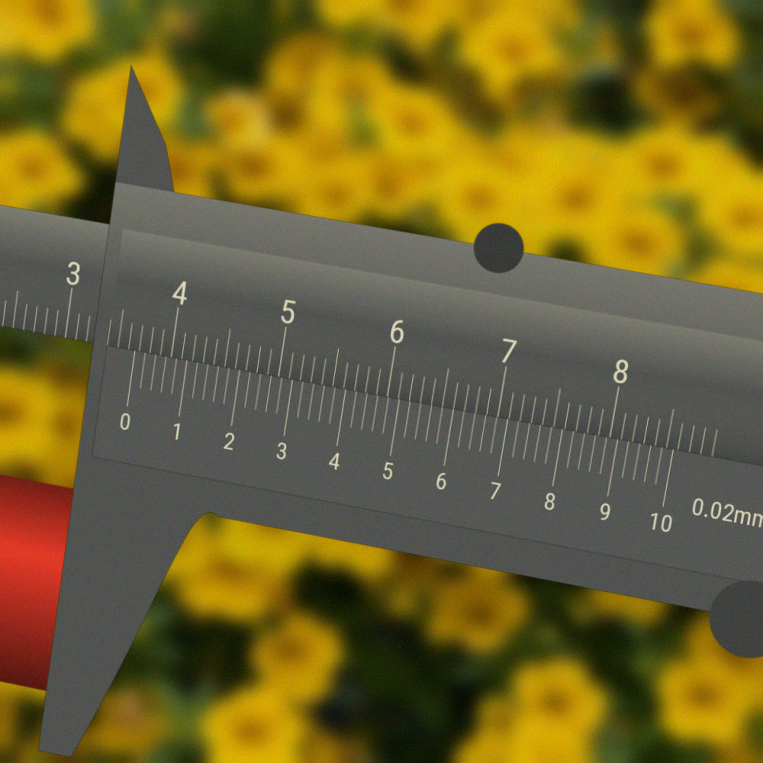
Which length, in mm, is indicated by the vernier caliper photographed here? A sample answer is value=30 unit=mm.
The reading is value=36.6 unit=mm
